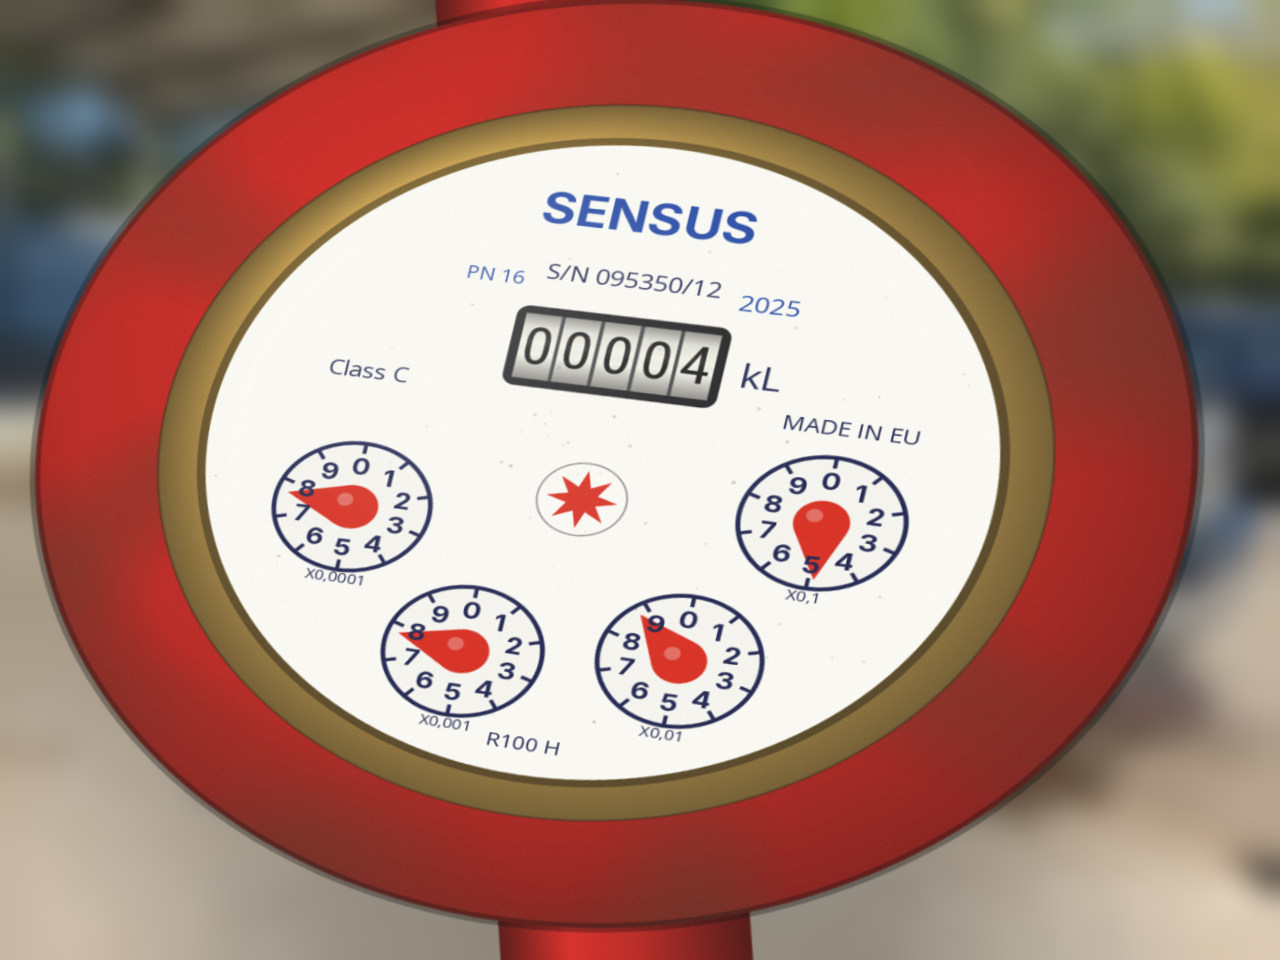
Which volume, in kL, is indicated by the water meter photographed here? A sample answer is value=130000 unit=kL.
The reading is value=4.4877 unit=kL
